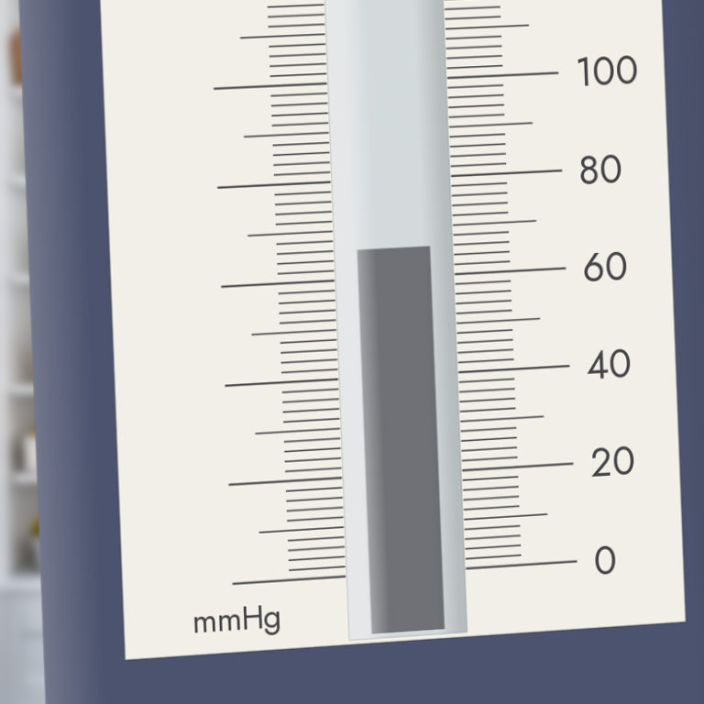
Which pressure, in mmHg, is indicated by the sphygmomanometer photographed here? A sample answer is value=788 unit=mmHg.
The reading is value=66 unit=mmHg
